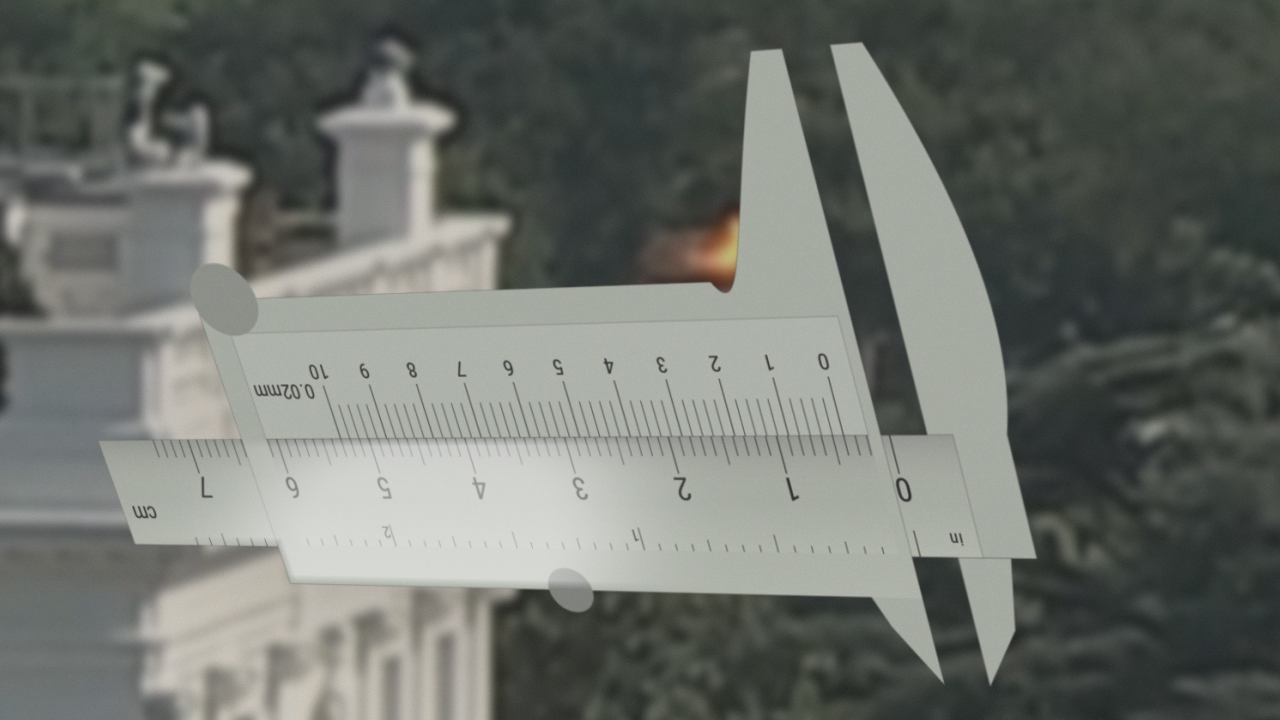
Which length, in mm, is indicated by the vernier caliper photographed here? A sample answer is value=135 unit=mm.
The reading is value=4.0 unit=mm
